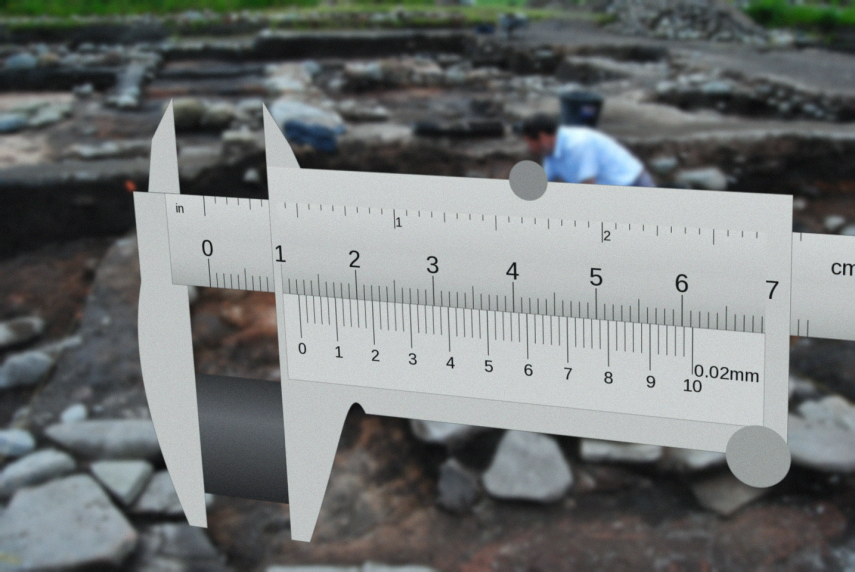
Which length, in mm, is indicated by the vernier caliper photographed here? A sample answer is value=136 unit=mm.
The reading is value=12.2 unit=mm
